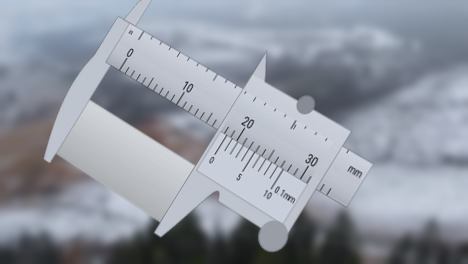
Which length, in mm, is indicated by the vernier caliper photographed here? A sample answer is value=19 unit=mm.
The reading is value=18.4 unit=mm
